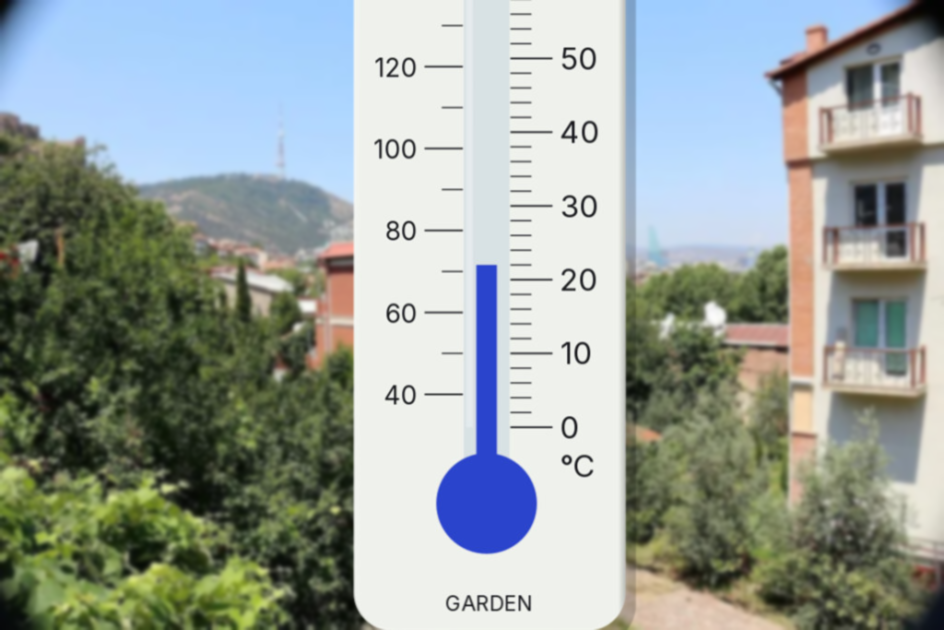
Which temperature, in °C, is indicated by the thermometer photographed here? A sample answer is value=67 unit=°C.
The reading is value=22 unit=°C
